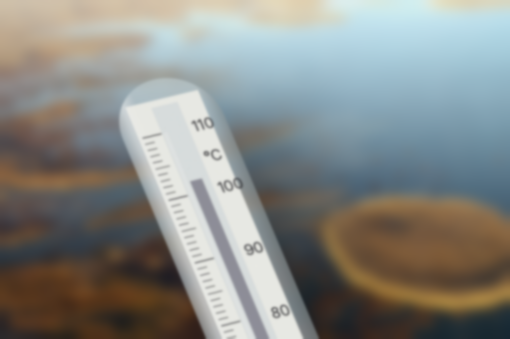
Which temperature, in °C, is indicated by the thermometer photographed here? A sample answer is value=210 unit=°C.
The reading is value=102 unit=°C
